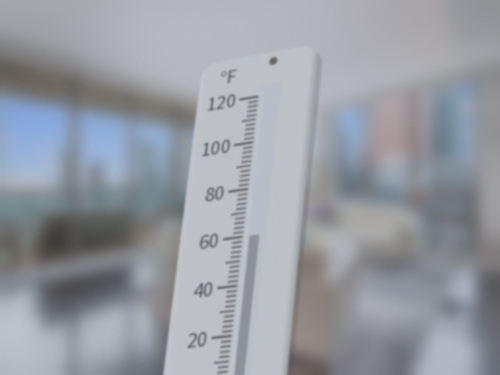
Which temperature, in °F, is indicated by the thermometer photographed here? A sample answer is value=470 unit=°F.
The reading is value=60 unit=°F
